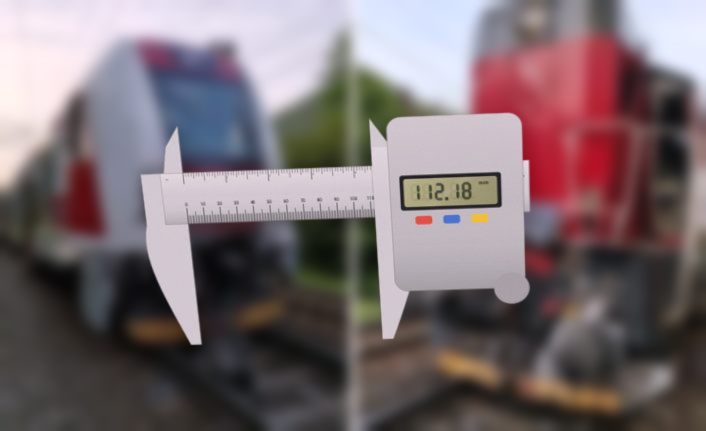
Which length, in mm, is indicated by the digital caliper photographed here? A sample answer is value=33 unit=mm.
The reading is value=112.18 unit=mm
